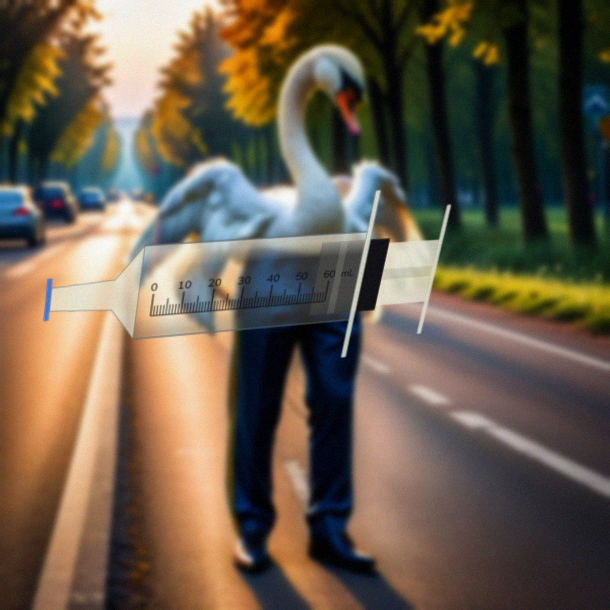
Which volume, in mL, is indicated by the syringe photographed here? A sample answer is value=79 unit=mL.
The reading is value=55 unit=mL
